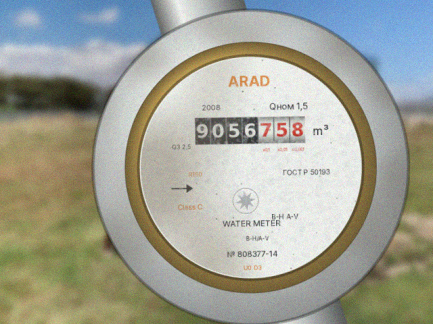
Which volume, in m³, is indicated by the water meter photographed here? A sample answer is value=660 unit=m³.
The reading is value=9056.758 unit=m³
